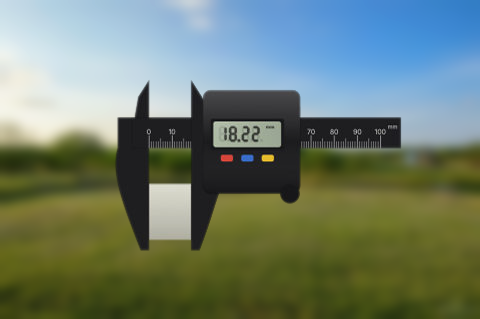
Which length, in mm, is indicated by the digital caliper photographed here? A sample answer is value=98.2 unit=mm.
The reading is value=18.22 unit=mm
